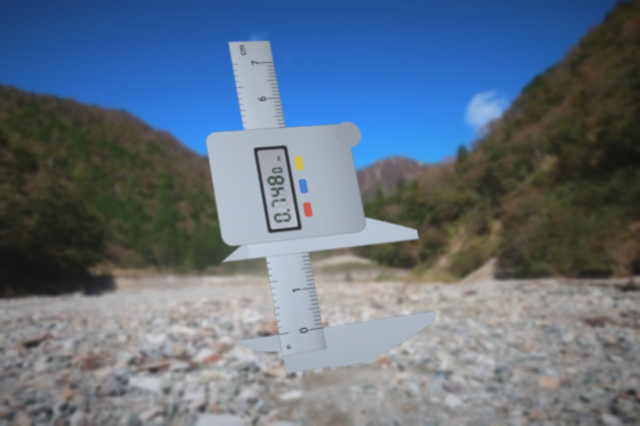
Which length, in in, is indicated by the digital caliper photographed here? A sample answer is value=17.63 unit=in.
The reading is value=0.7480 unit=in
